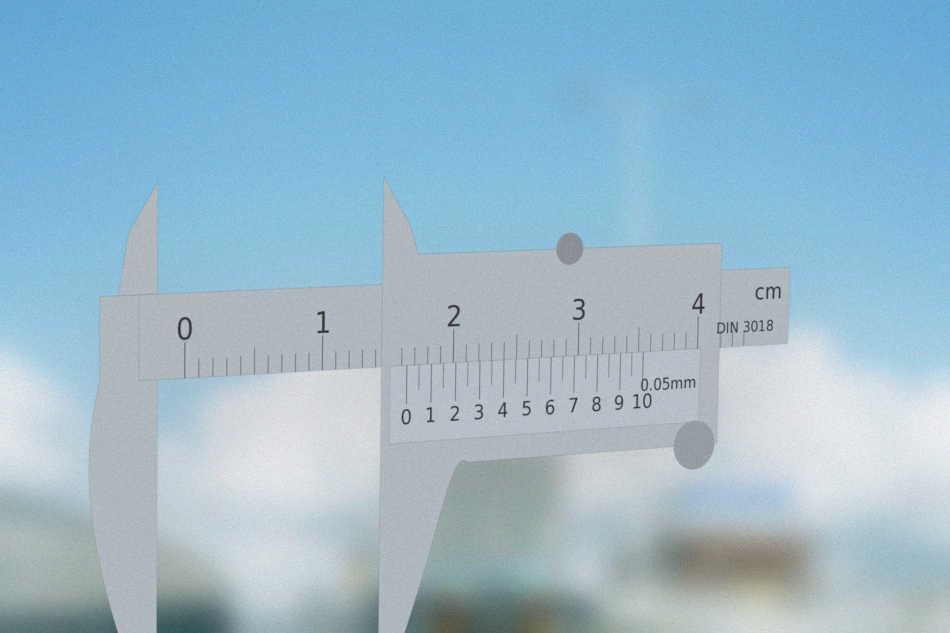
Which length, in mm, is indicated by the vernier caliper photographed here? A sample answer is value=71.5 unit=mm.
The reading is value=16.4 unit=mm
